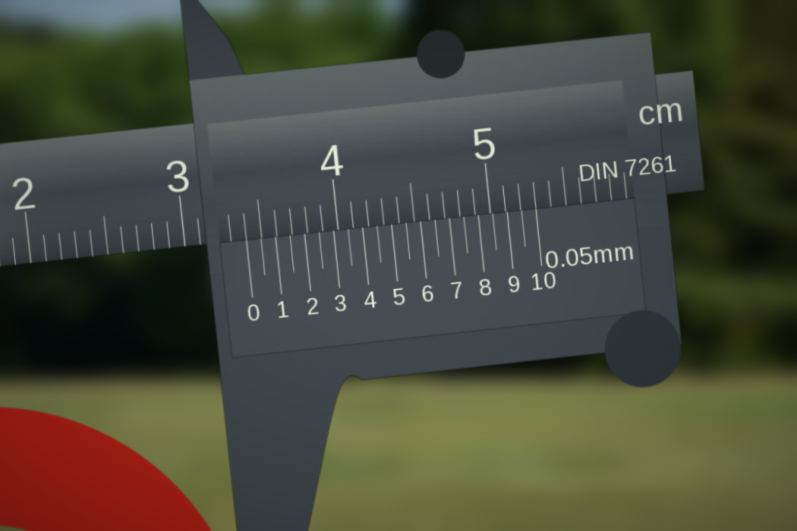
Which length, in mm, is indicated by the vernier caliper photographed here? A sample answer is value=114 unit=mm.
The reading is value=34.0 unit=mm
